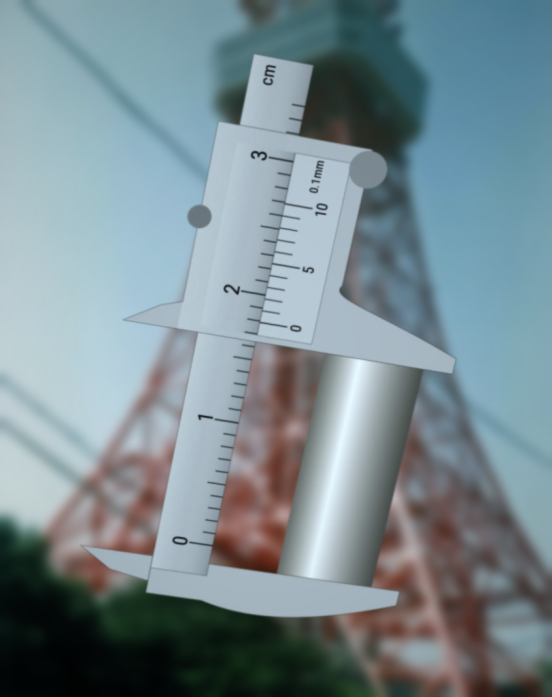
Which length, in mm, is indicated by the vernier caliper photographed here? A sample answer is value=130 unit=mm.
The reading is value=17.9 unit=mm
